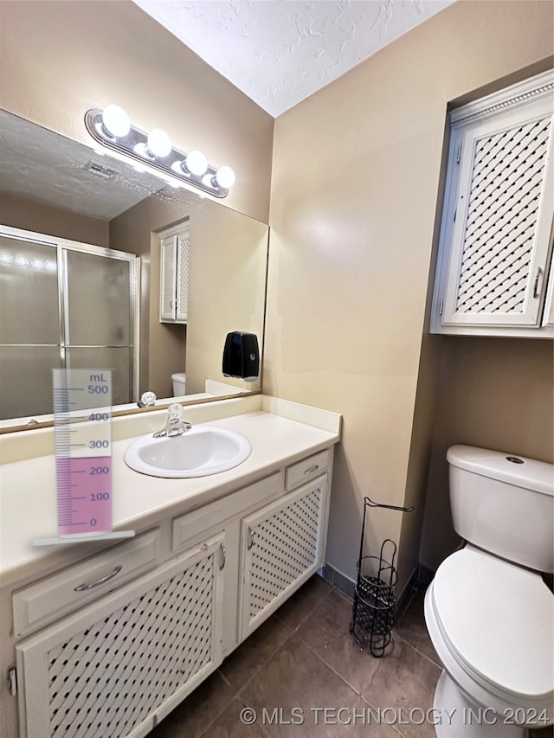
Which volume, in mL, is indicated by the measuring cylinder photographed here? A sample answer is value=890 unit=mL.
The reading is value=250 unit=mL
